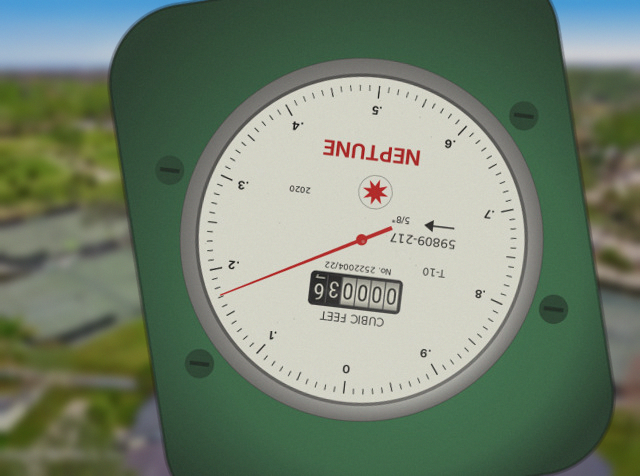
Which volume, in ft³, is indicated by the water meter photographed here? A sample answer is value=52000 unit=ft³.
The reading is value=36.17 unit=ft³
